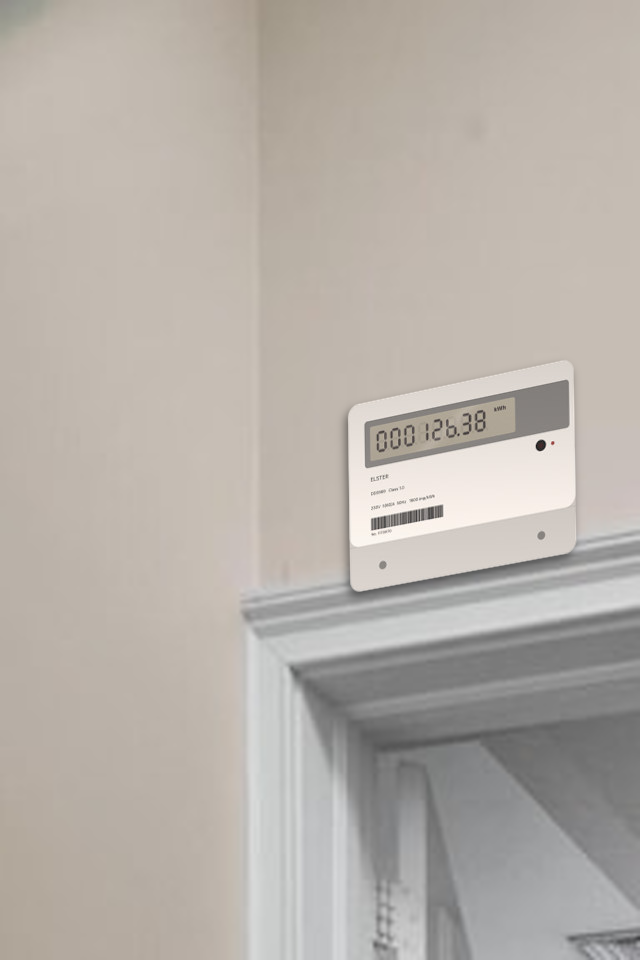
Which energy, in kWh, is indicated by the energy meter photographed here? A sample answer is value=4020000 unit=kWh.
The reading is value=126.38 unit=kWh
